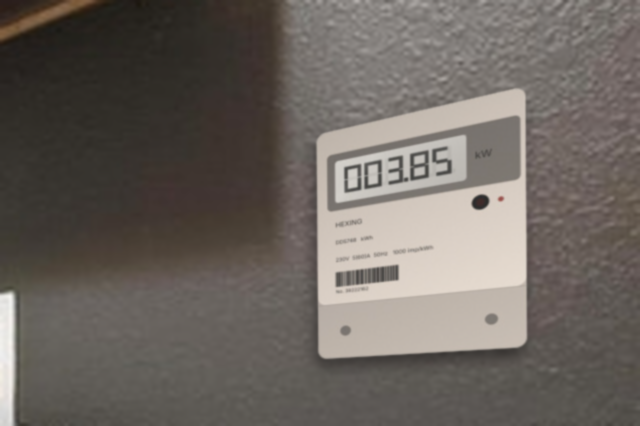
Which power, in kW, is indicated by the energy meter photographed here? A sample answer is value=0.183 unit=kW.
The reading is value=3.85 unit=kW
